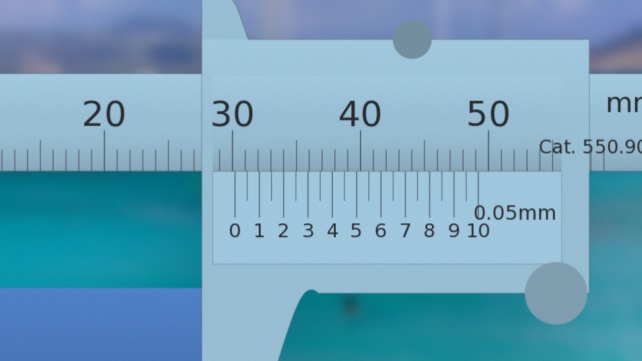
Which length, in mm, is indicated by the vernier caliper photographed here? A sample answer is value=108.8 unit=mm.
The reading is value=30.2 unit=mm
